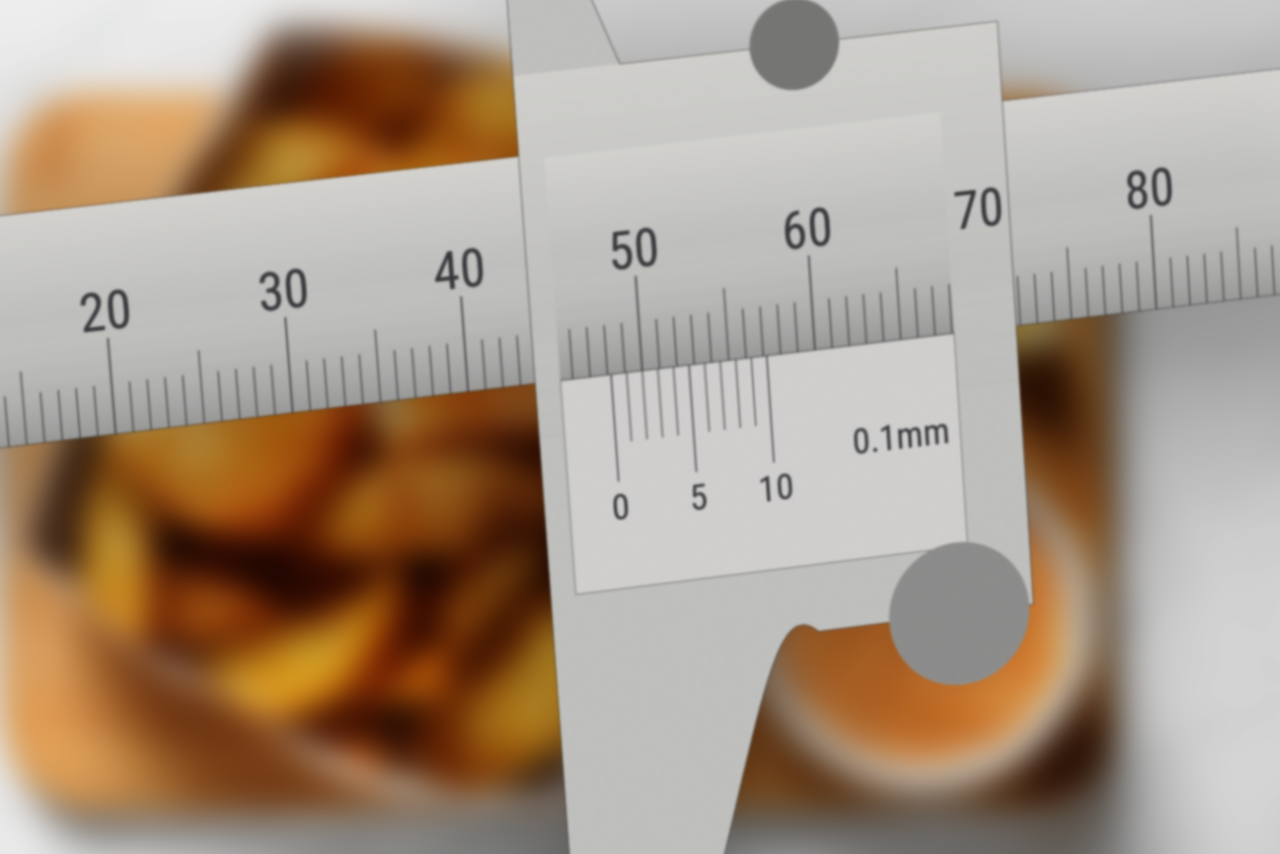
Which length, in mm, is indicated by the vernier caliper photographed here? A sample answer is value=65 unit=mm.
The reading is value=48.2 unit=mm
